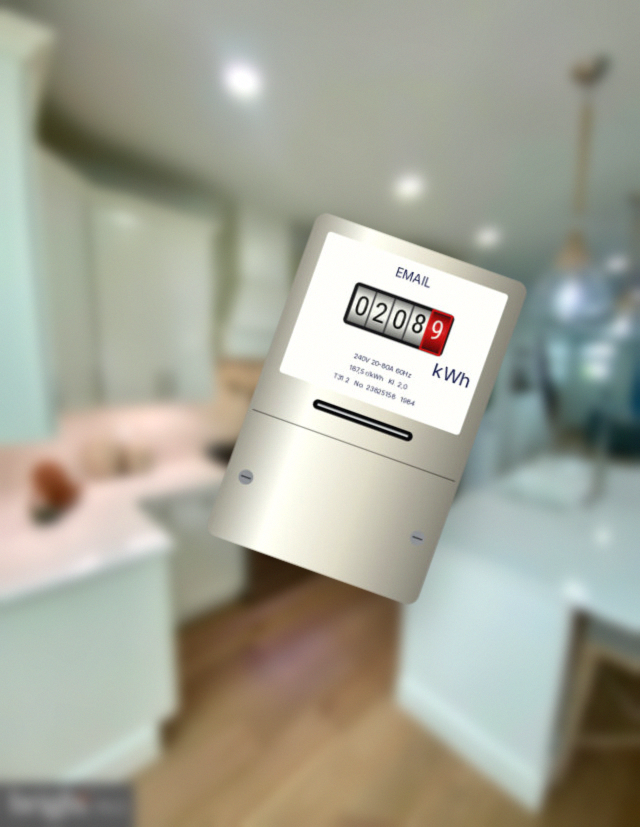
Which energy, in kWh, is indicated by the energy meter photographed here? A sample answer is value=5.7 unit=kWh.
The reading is value=208.9 unit=kWh
